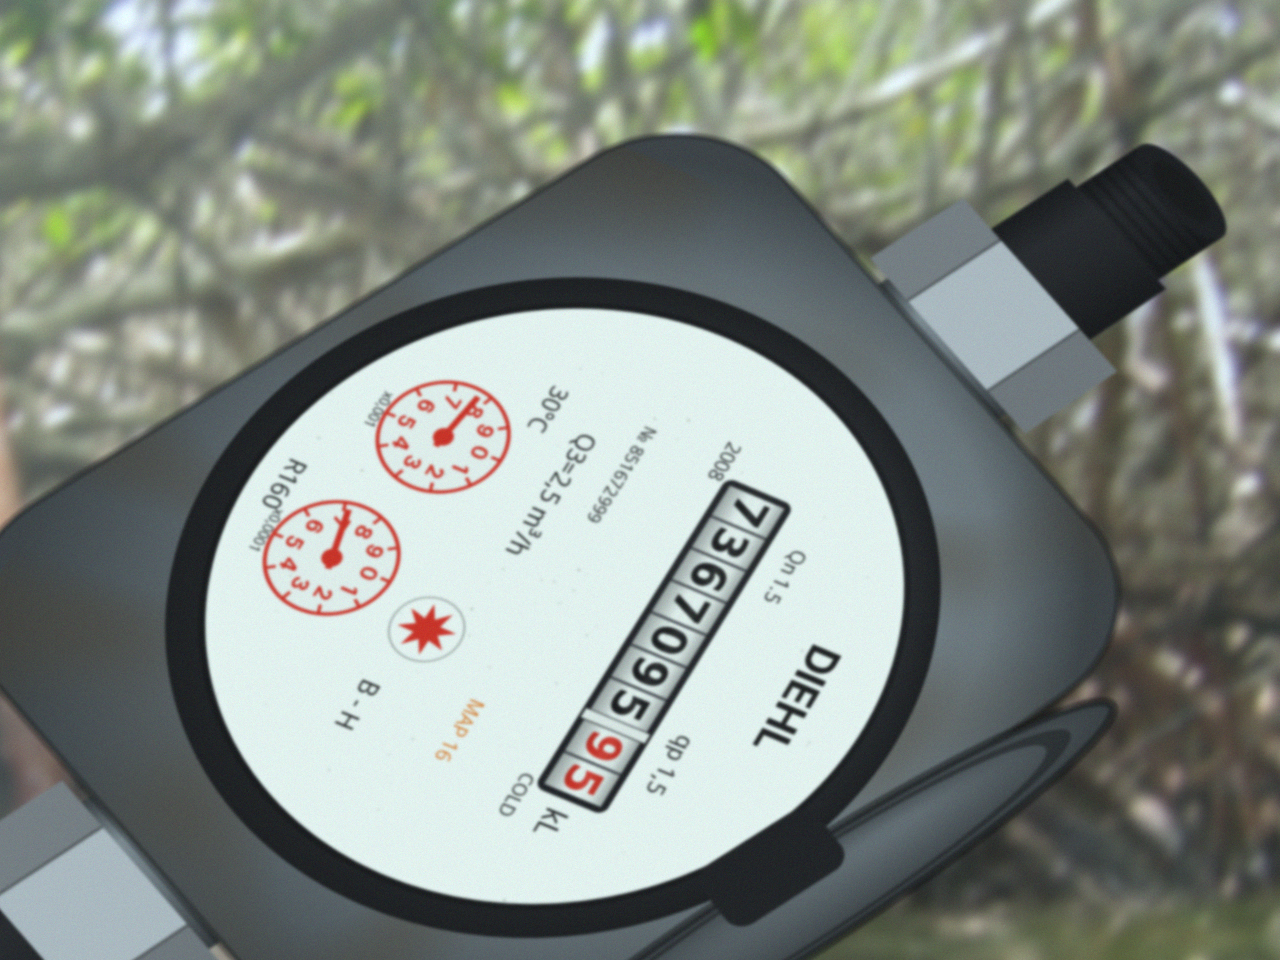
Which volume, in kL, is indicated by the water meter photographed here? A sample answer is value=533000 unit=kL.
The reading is value=7367095.9577 unit=kL
